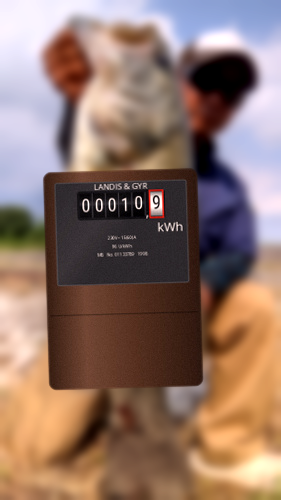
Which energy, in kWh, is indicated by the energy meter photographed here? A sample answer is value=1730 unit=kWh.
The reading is value=10.9 unit=kWh
